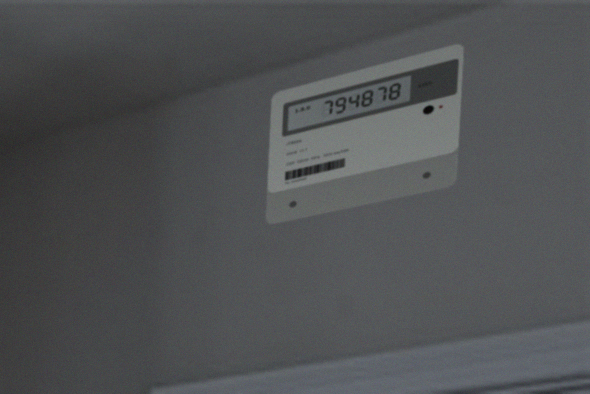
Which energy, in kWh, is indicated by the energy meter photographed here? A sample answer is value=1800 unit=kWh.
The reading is value=794878 unit=kWh
